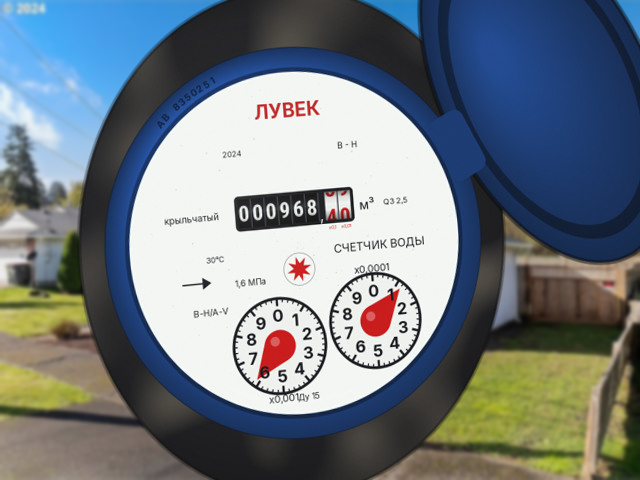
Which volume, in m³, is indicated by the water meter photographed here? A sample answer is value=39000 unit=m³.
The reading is value=968.3961 unit=m³
